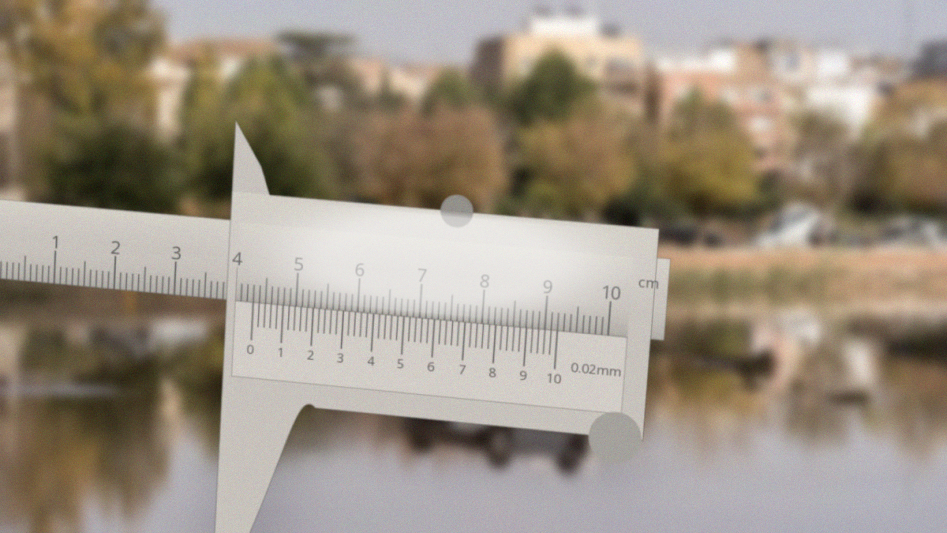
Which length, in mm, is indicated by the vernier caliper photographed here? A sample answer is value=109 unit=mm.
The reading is value=43.0 unit=mm
